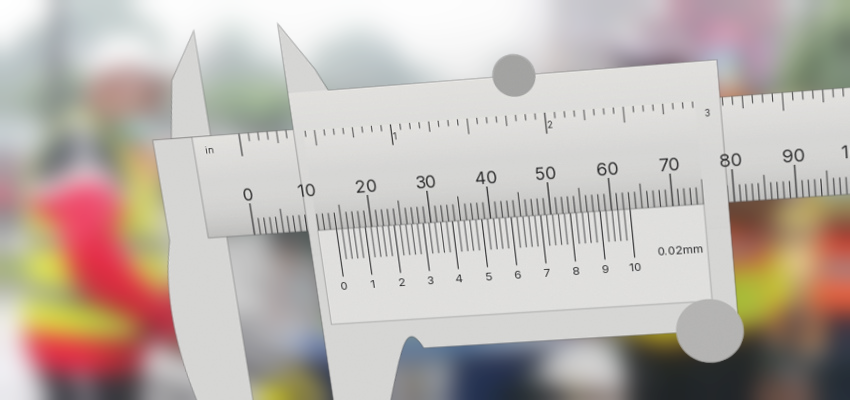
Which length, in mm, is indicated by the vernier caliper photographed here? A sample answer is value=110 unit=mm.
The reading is value=14.0 unit=mm
